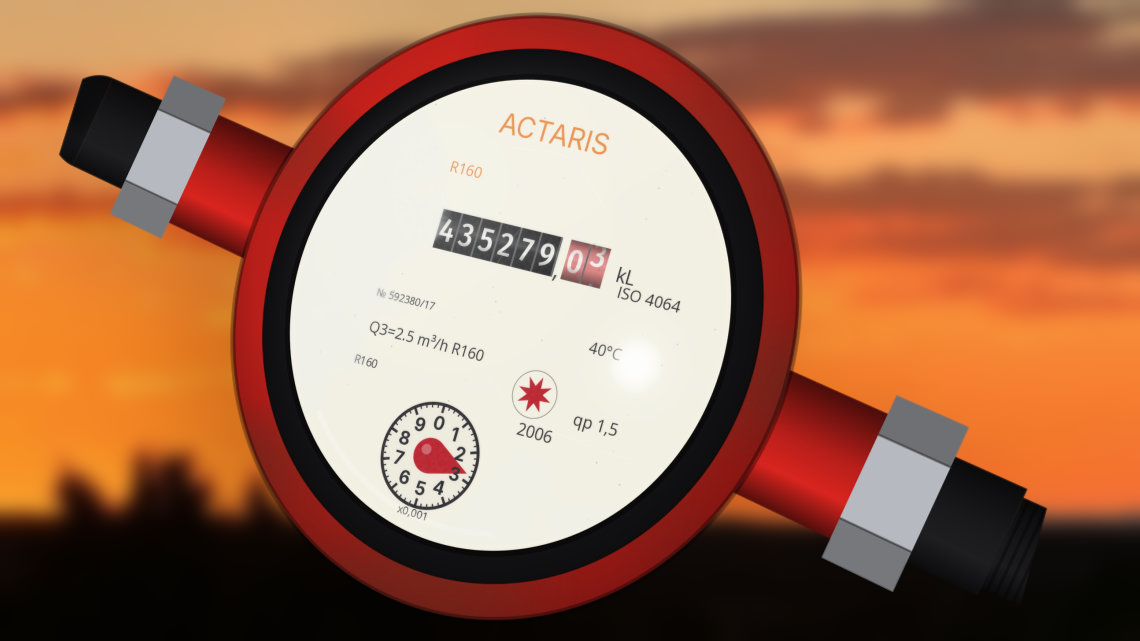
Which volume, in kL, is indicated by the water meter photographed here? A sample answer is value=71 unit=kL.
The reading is value=435279.032 unit=kL
